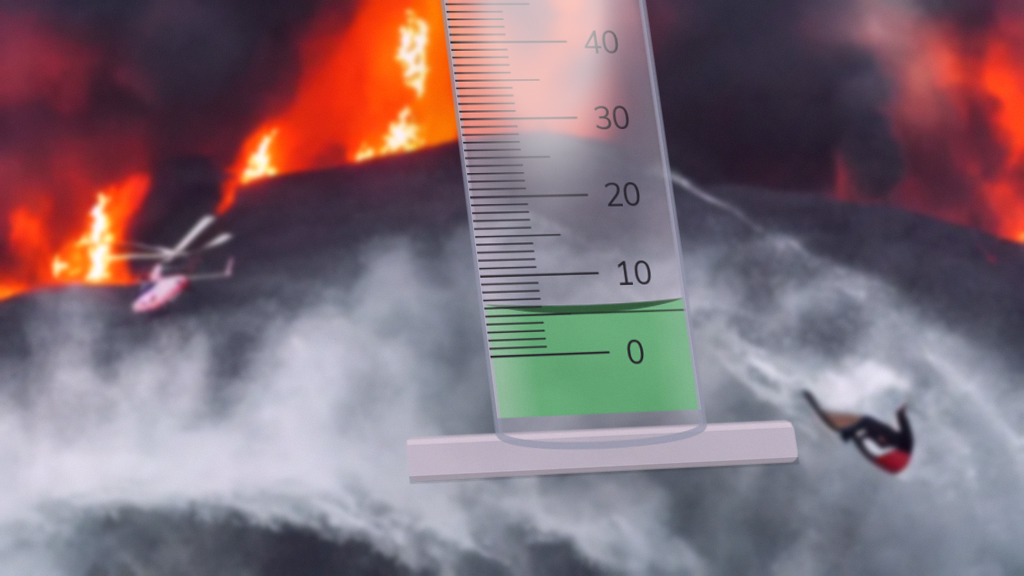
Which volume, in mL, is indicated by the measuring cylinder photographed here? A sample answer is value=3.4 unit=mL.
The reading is value=5 unit=mL
